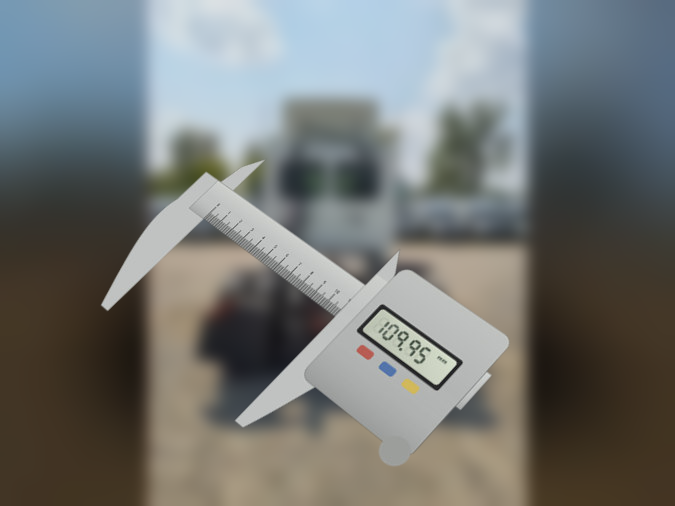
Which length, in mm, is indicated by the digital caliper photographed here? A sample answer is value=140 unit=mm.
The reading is value=109.95 unit=mm
